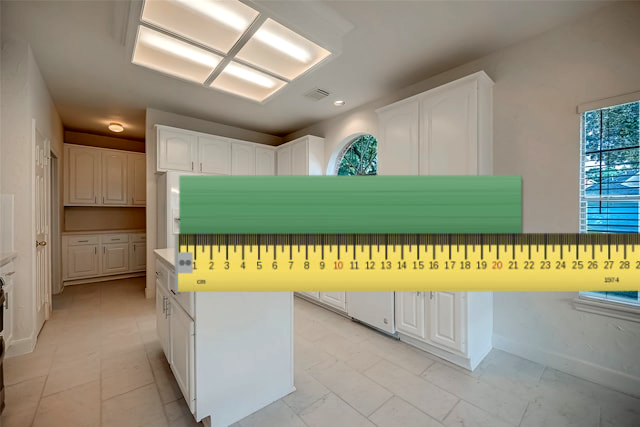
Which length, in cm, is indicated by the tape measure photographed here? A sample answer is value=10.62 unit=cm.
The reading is value=21.5 unit=cm
